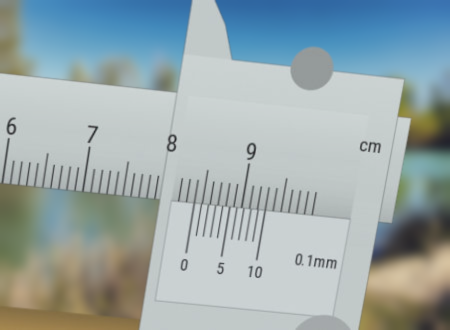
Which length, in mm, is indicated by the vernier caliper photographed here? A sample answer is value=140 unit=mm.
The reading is value=84.0 unit=mm
